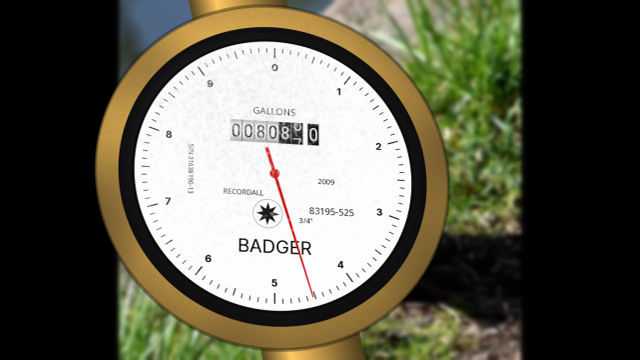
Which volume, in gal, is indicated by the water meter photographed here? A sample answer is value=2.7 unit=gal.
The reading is value=80864.5 unit=gal
